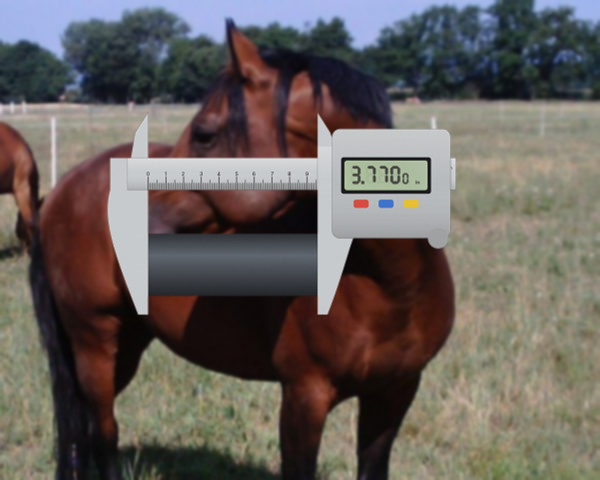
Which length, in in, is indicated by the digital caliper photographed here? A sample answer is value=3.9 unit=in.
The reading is value=3.7700 unit=in
